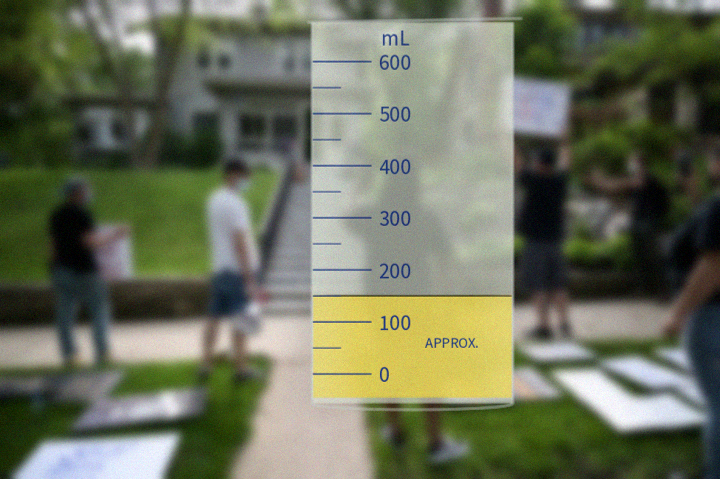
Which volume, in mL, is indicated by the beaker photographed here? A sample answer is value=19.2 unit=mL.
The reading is value=150 unit=mL
